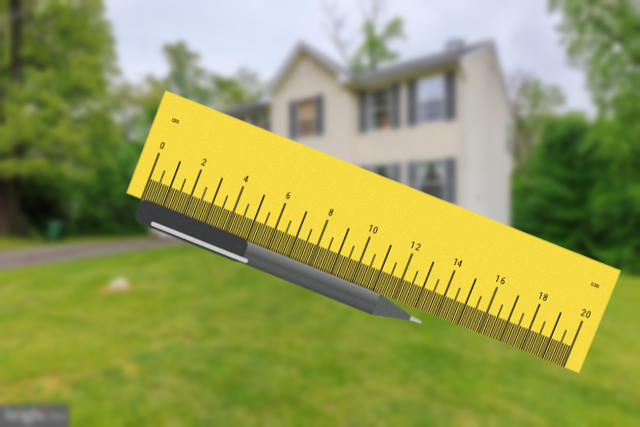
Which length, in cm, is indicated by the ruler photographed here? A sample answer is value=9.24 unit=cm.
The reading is value=13.5 unit=cm
